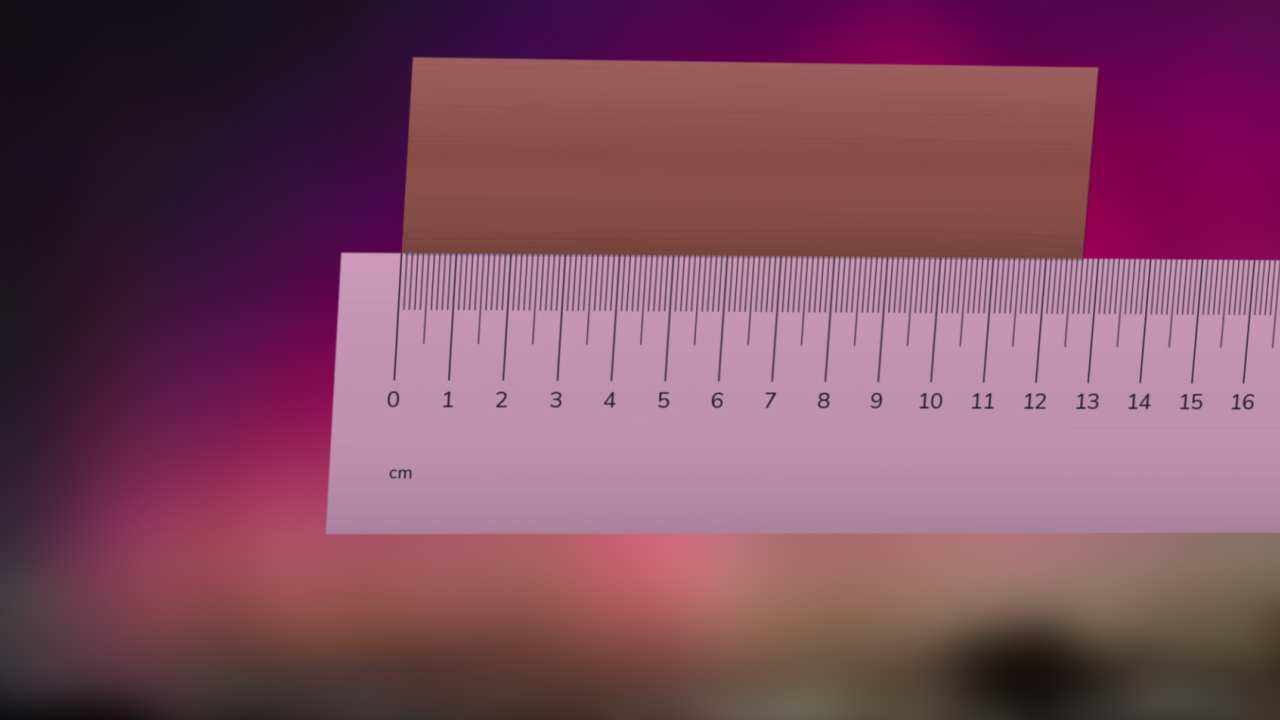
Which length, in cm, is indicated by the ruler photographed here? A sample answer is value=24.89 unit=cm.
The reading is value=12.7 unit=cm
